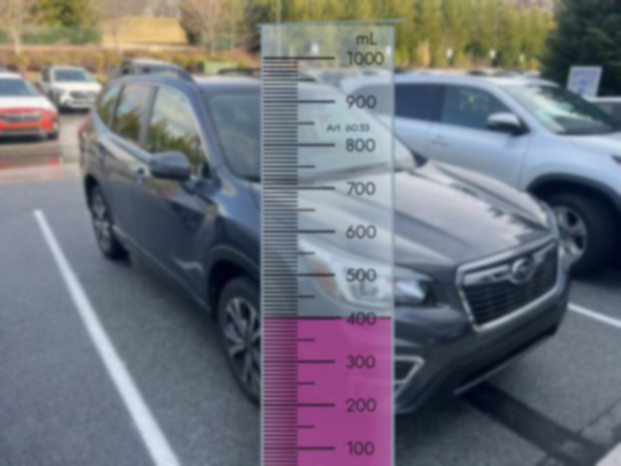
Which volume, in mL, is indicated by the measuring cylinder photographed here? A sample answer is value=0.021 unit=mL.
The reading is value=400 unit=mL
